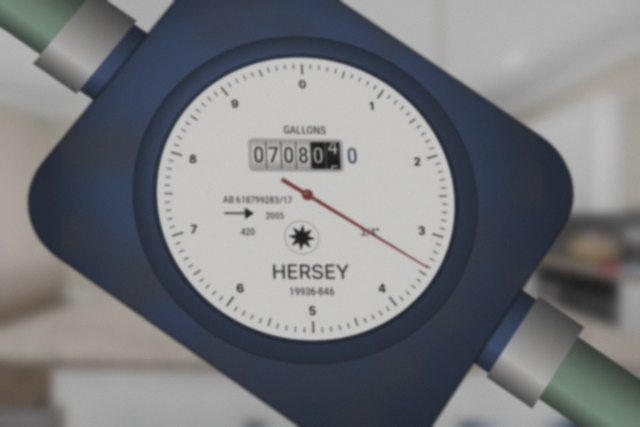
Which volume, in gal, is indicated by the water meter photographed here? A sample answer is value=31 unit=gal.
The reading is value=708043.4 unit=gal
